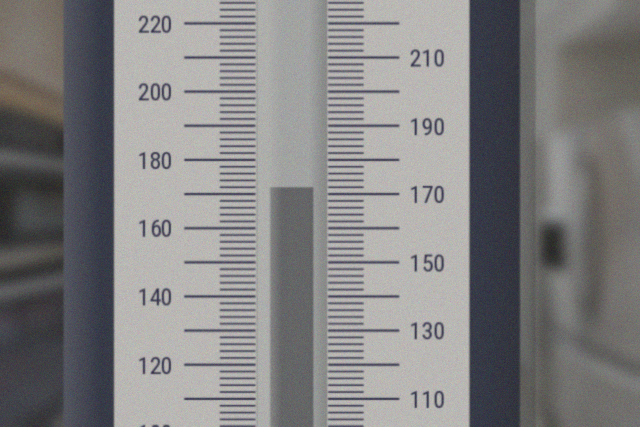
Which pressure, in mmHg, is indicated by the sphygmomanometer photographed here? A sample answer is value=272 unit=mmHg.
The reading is value=172 unit=mmHg
